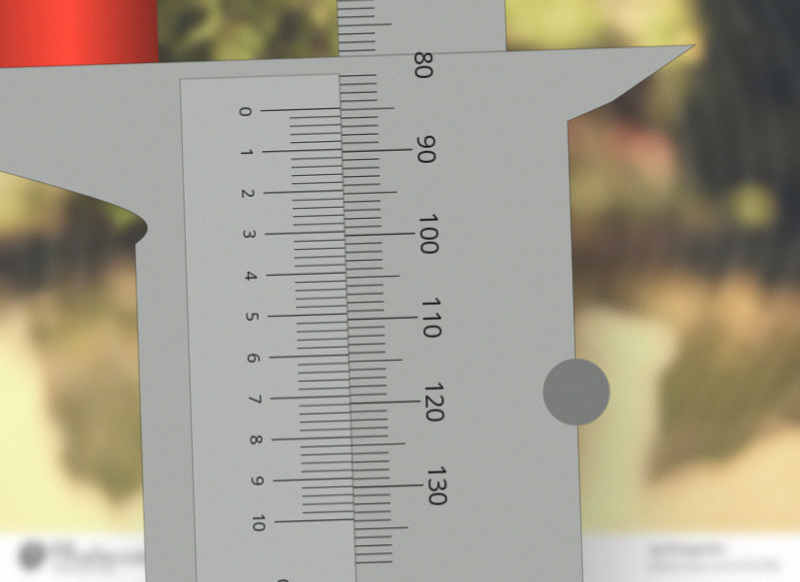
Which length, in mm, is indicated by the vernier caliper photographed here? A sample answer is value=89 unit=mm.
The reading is value=84.8 unit=mm
